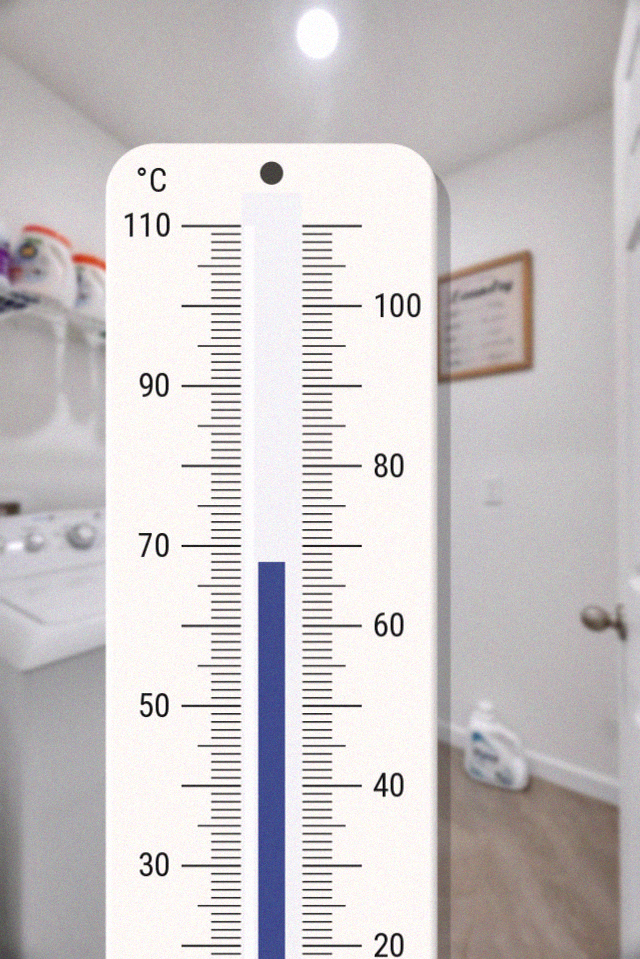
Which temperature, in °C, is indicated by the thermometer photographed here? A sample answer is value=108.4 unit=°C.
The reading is value=68 unit=°C
